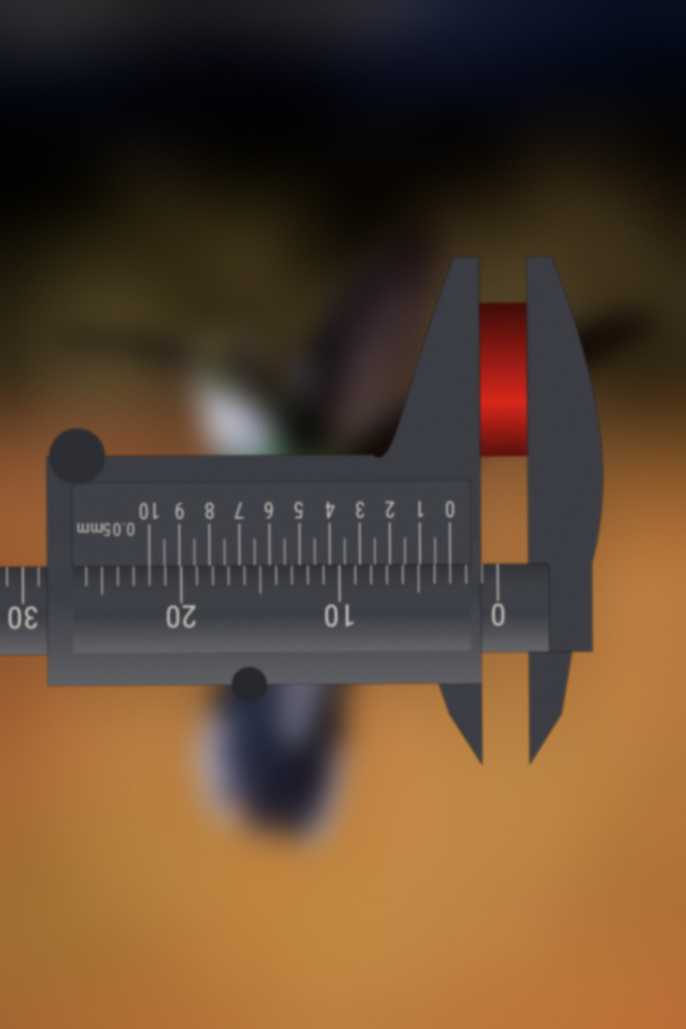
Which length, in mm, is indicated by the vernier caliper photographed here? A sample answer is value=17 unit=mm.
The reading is value=3.0 unit=mm
